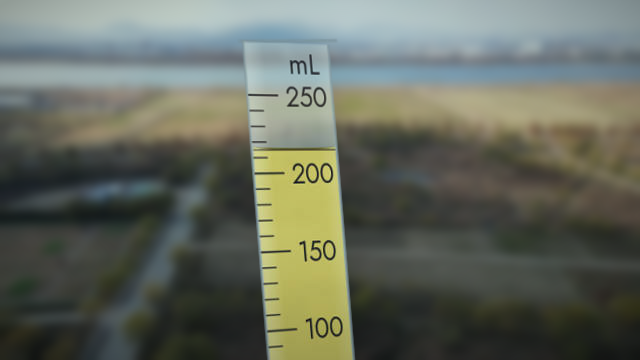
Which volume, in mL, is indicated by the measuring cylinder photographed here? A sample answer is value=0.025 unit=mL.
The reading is value=215 unit=mL
